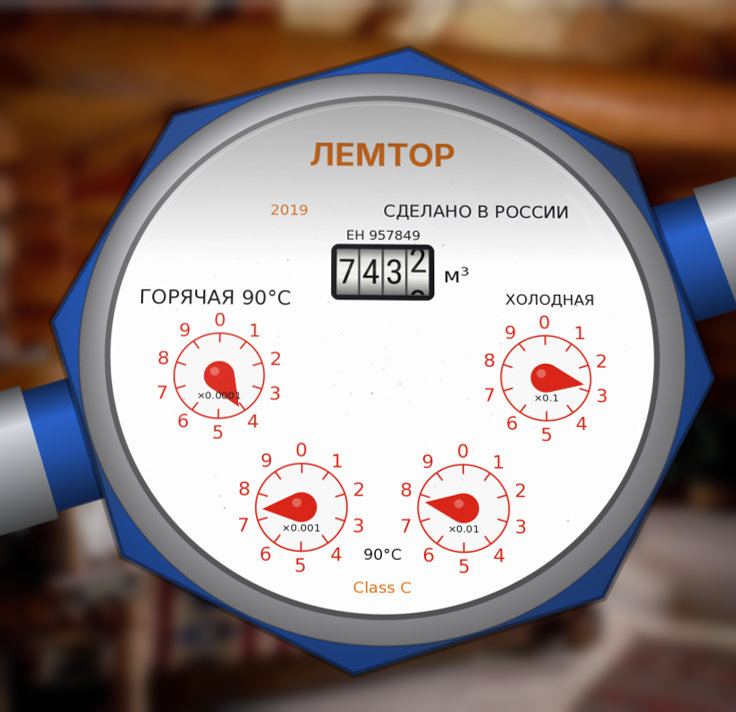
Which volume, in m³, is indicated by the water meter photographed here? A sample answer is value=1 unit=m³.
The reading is value=7432.2774 unit=m³
